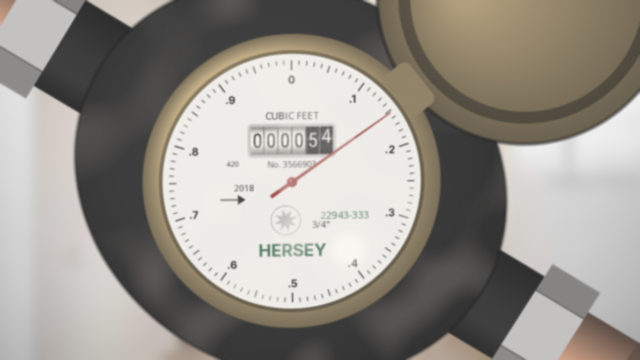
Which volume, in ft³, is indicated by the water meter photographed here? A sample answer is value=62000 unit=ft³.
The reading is value=54.15 unit=ft³
